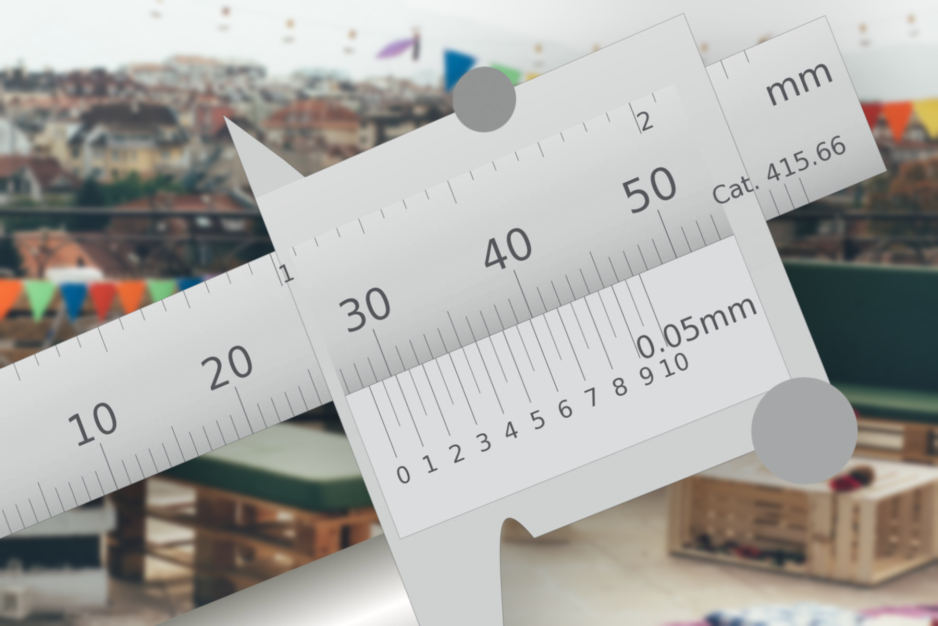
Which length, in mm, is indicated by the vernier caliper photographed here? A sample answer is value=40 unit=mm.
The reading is value=28.4 unit=mm
